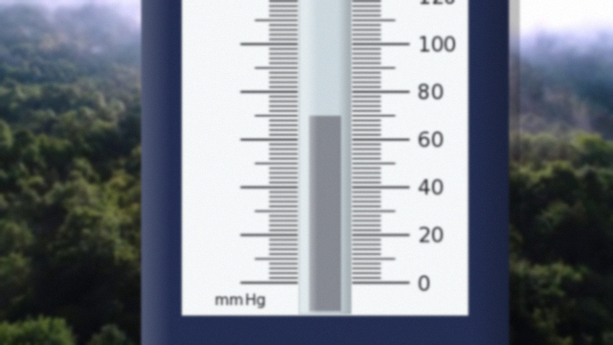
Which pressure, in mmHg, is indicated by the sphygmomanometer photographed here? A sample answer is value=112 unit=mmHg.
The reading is value=70 unit=mmHg
